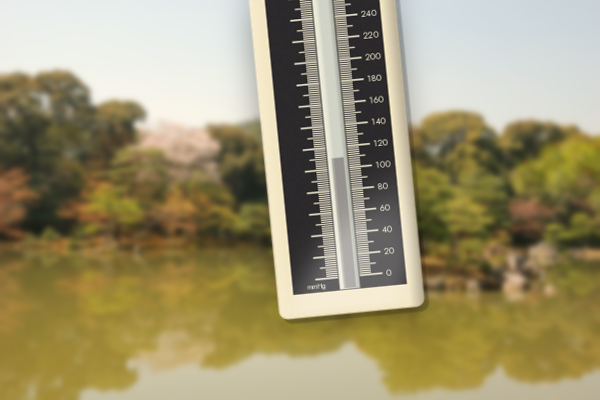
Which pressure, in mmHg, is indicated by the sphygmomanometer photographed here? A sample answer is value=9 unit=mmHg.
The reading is value=110 unit=mmHg
